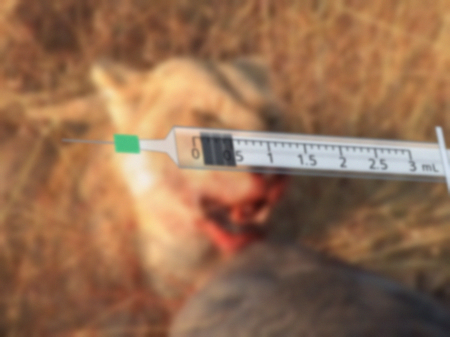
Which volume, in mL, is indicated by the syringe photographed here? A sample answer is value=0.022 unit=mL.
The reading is value=0.1 unit=mL
